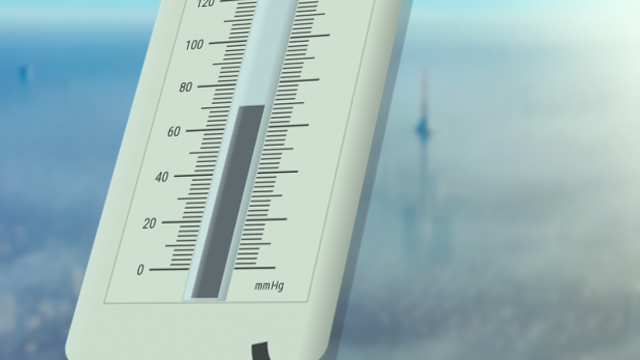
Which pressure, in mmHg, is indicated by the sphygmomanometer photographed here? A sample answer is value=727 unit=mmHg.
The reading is value=70 unit=mmHg
